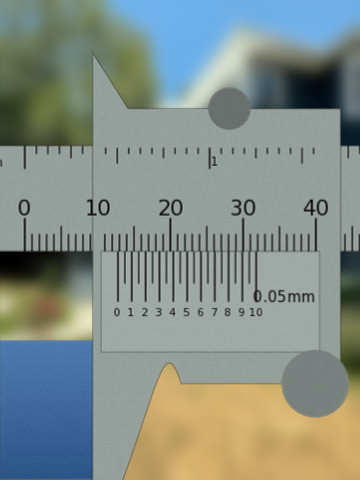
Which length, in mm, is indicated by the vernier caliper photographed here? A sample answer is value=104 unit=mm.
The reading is value=12.8 unit=mm
